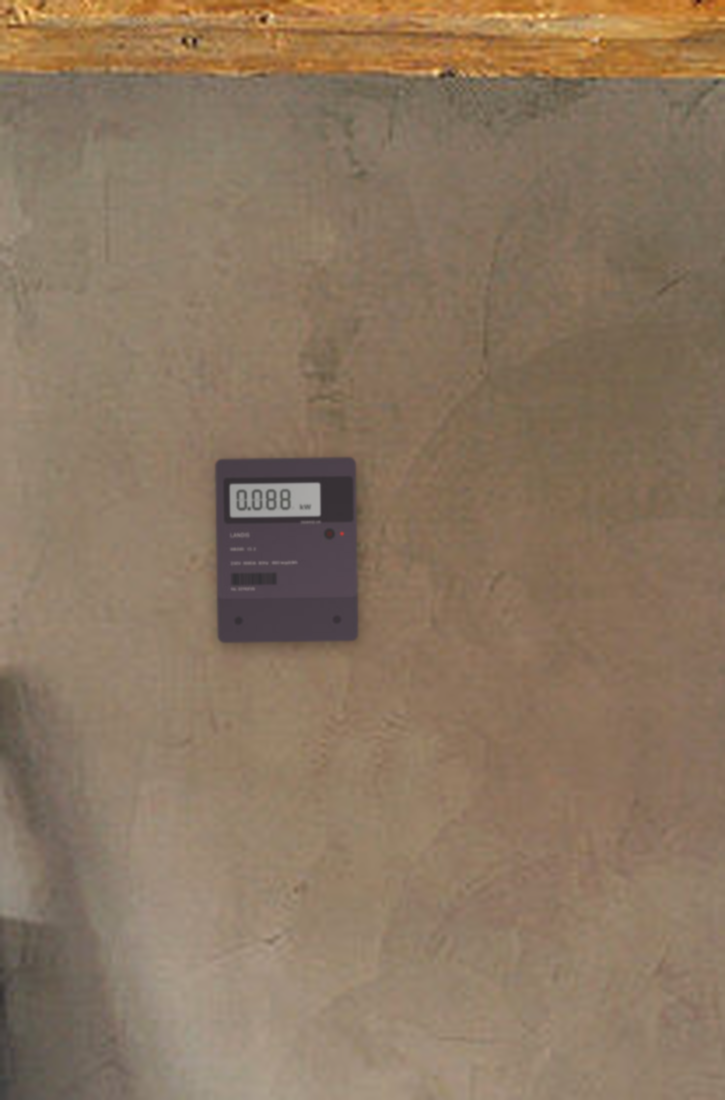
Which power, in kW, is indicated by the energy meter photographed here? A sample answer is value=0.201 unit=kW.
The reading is value=0.088 unit=kW
